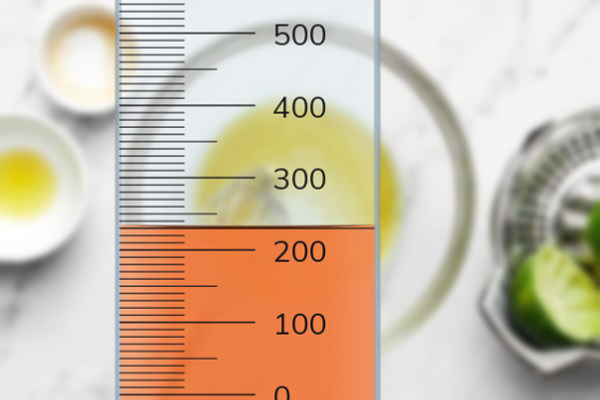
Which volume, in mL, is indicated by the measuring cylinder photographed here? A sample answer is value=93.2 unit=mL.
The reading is value=230 unit=mL
